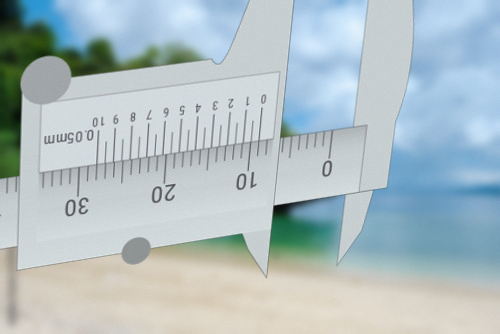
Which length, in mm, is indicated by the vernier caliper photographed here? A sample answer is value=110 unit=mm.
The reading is value=9.0 unit=mm
